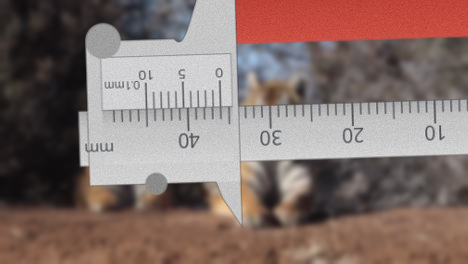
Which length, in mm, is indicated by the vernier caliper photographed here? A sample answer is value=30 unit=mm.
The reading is value=36.0 unit=mm
